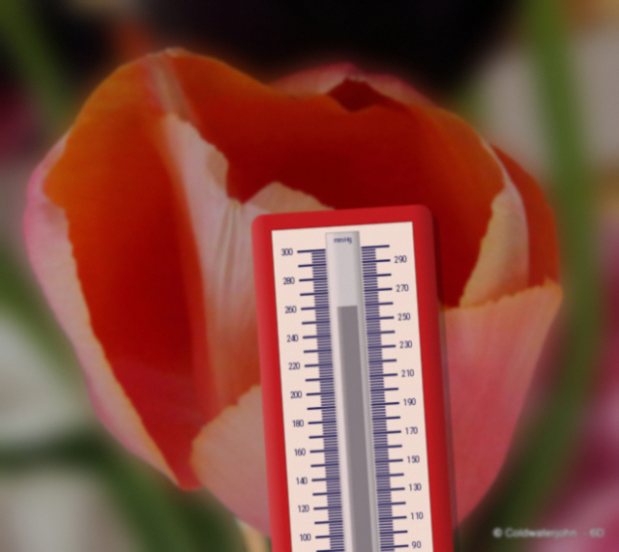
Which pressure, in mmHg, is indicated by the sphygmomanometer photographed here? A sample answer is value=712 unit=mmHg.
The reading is value=260 unit=mmHg
